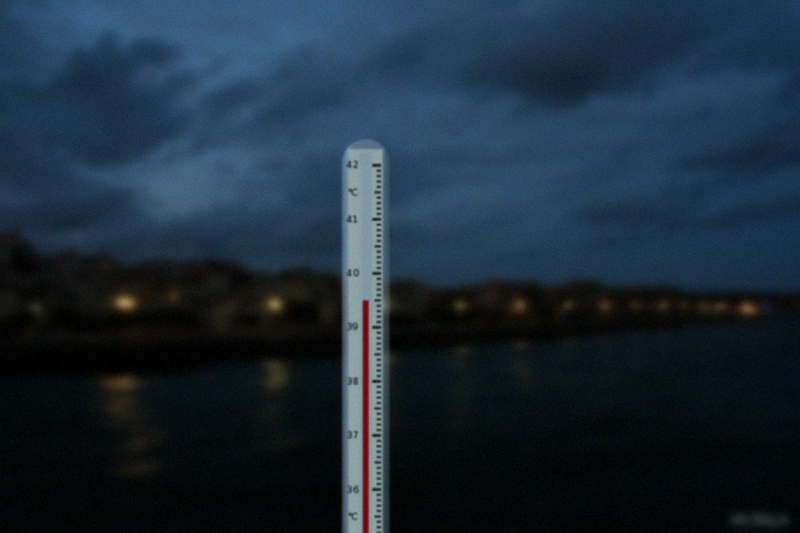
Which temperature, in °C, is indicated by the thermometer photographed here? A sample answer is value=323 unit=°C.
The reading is value=39.5 unit=°C
